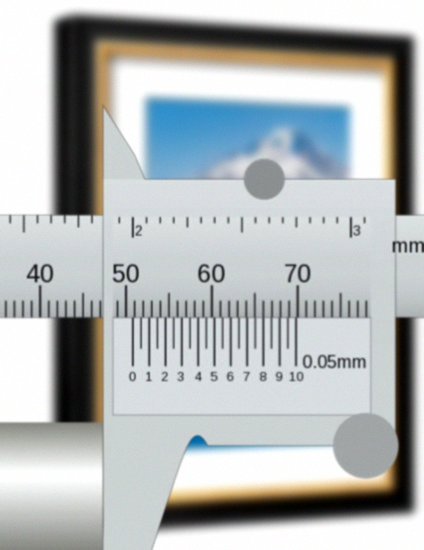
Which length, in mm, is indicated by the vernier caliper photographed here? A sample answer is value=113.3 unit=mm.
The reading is value=50.8 unit=mm
